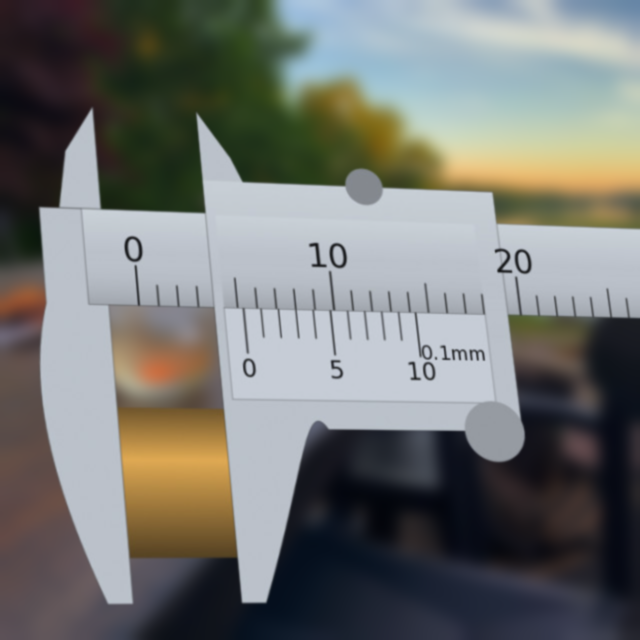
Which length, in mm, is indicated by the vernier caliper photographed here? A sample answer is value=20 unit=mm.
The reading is value=5.3 unit=mm
